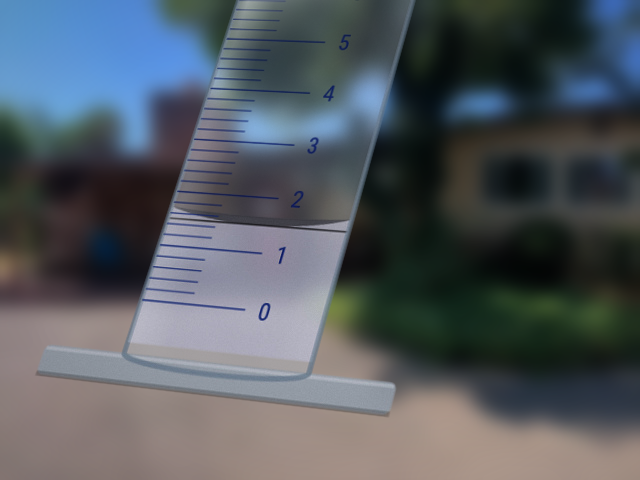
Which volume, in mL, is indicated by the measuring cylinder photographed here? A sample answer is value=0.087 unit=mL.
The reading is value=1.5 unit=mL
